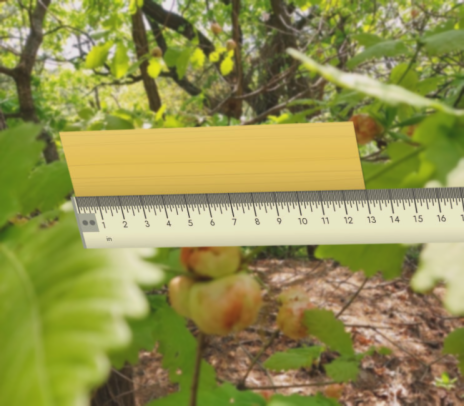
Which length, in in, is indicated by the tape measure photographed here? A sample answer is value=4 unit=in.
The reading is value=13 unit=in
